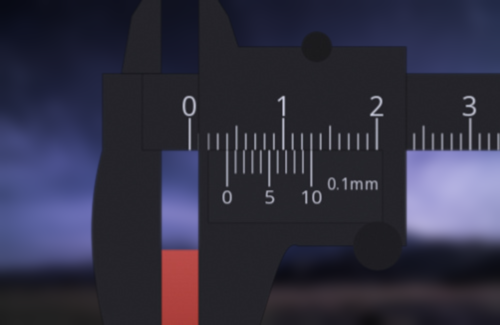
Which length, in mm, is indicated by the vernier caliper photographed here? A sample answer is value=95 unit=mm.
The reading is value=4.0 unit=mm
